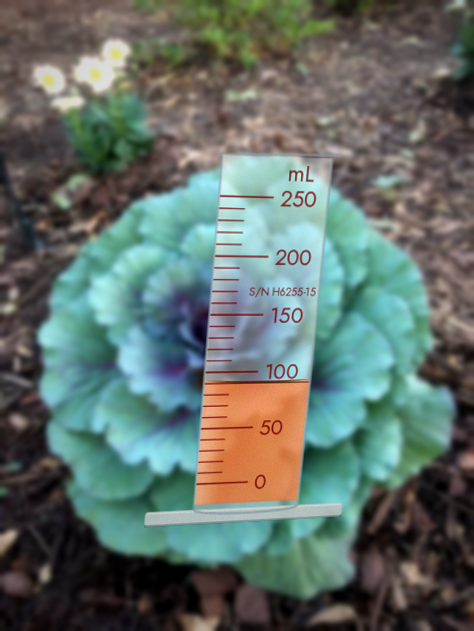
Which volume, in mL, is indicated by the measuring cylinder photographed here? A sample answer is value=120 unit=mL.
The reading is value=90 unit=mL
